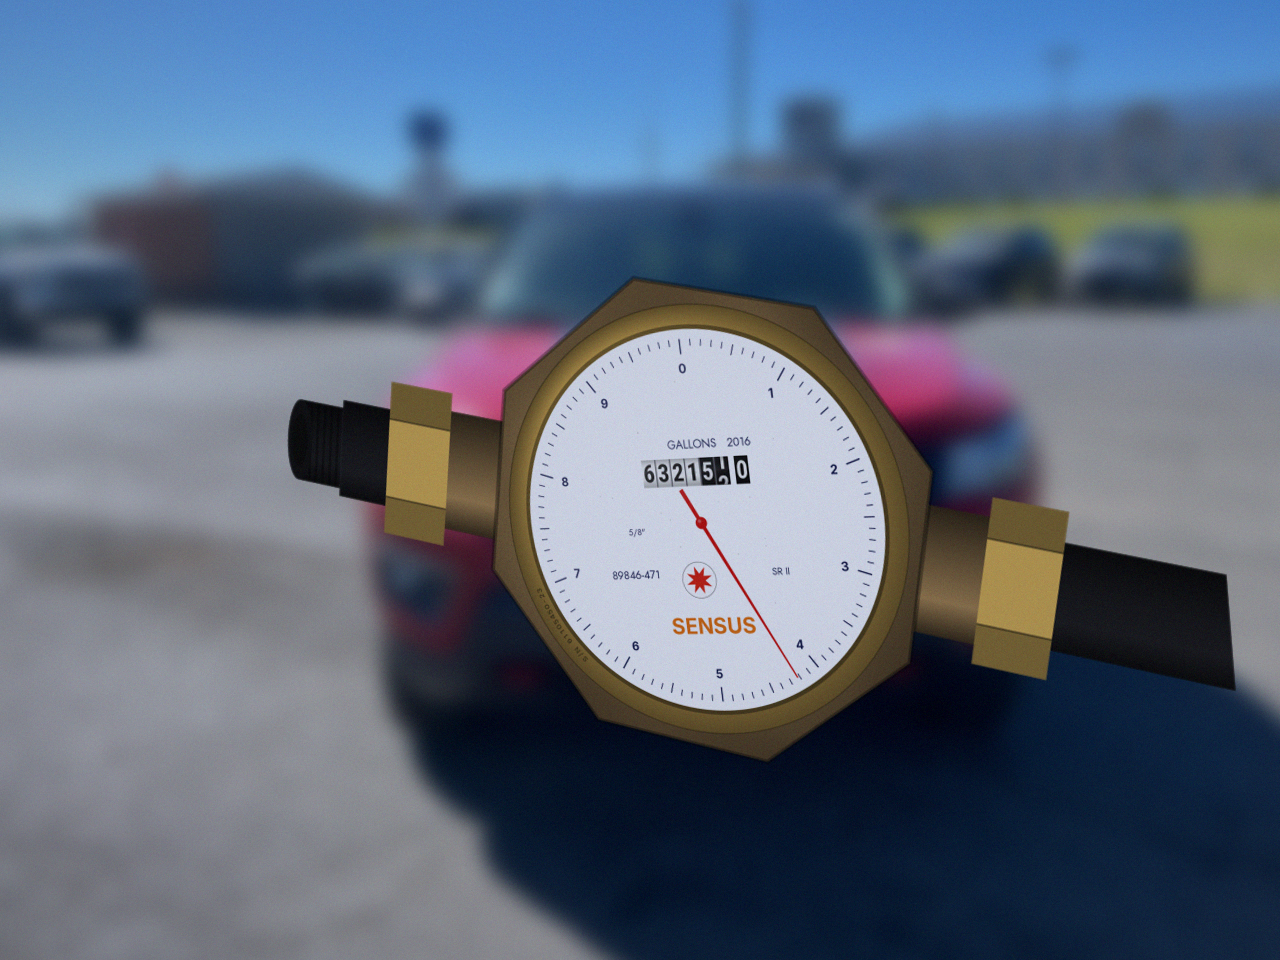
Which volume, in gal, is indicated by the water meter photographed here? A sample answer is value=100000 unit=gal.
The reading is value=6321514.2 unit=gal
